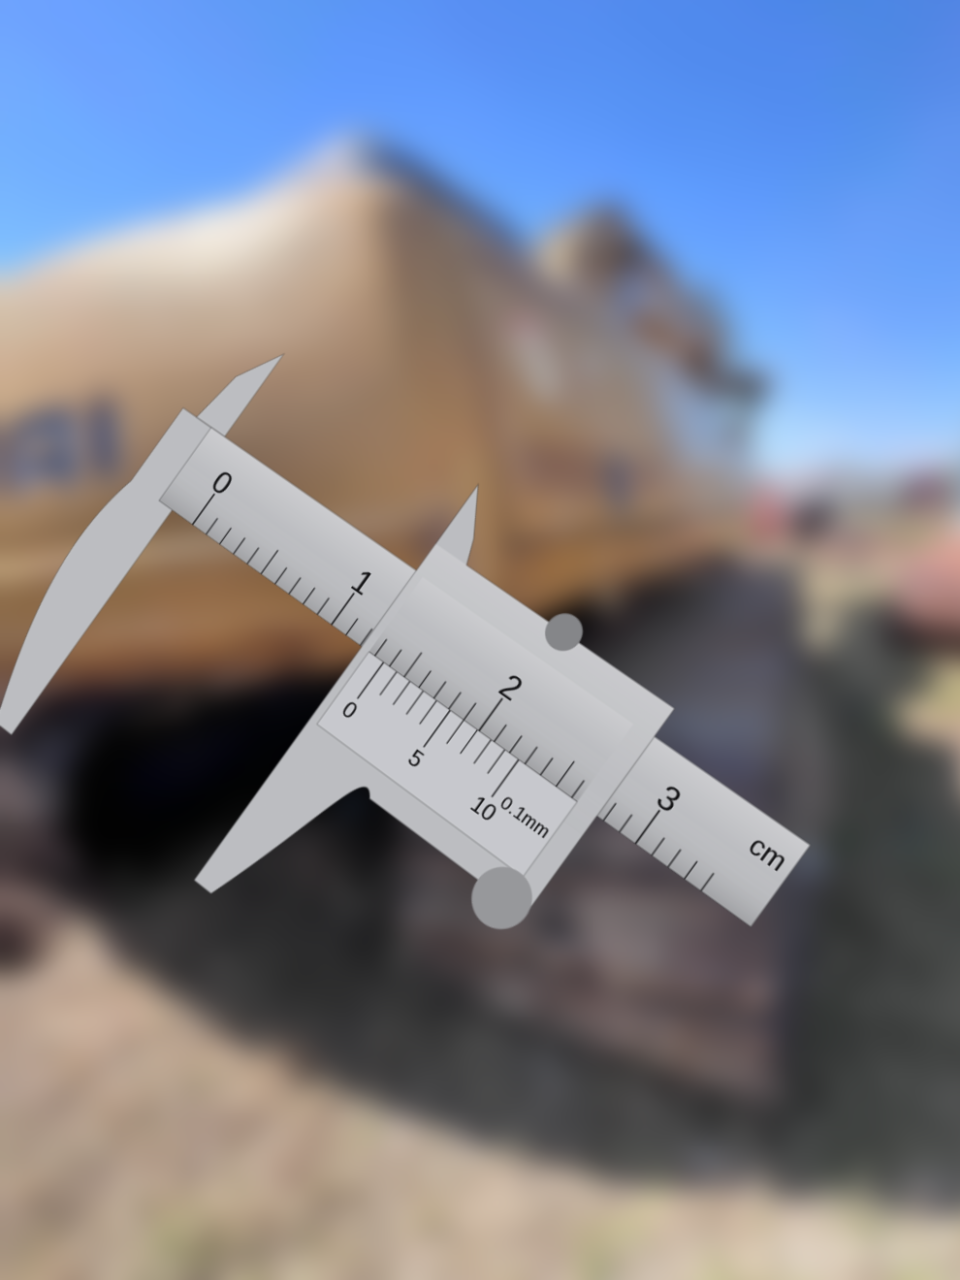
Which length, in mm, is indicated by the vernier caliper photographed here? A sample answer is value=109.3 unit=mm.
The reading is value=13.6 unit=mm
